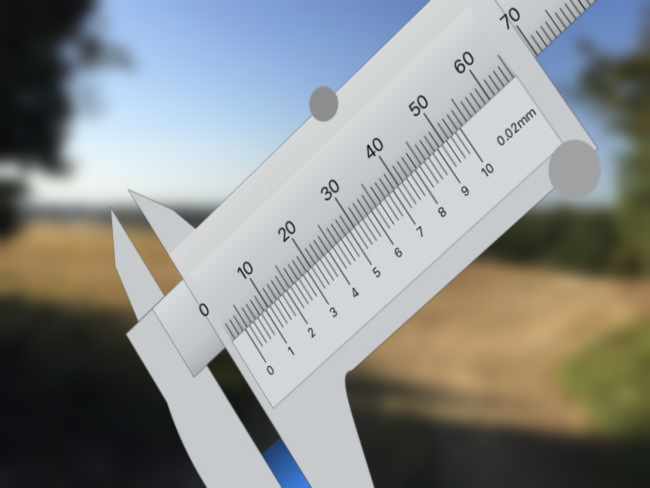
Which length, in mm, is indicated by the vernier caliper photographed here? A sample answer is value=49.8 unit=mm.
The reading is value=4.5 unit=mm
